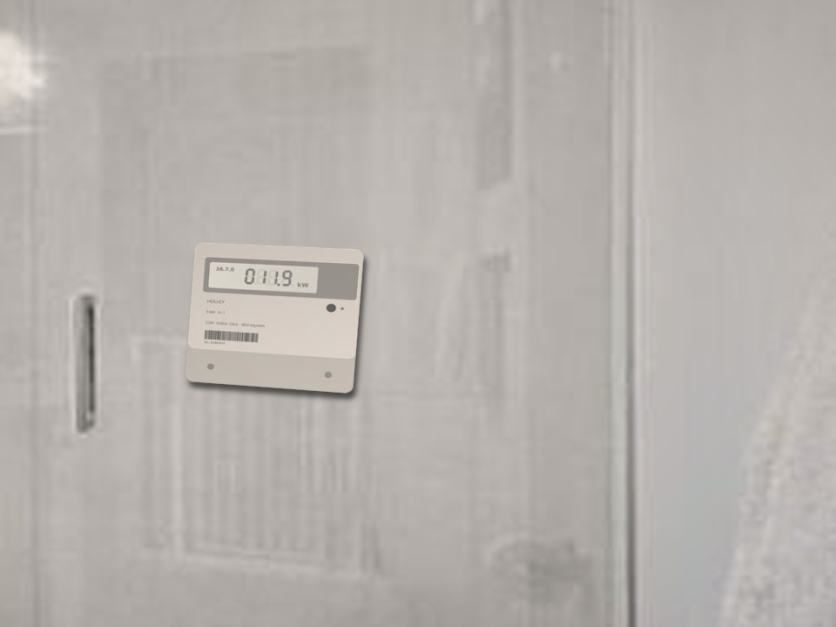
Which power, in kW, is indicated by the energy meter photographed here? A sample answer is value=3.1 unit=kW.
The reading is value=11.9 unit=kW
